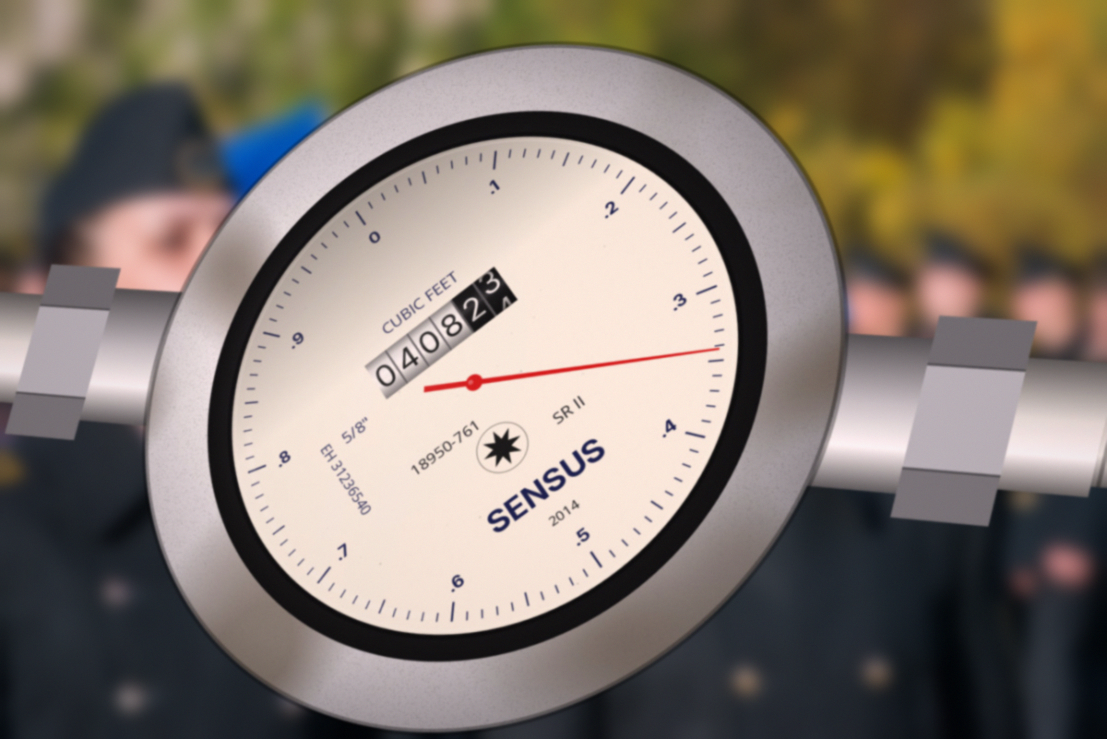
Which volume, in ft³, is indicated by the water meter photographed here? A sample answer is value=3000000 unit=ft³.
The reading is value=40823.34 unit=ft³
